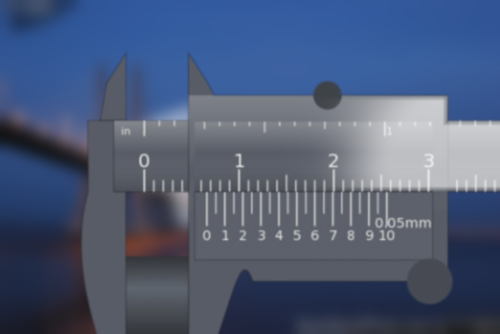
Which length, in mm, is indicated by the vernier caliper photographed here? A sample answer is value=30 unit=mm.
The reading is value=6.6 unit=mm
